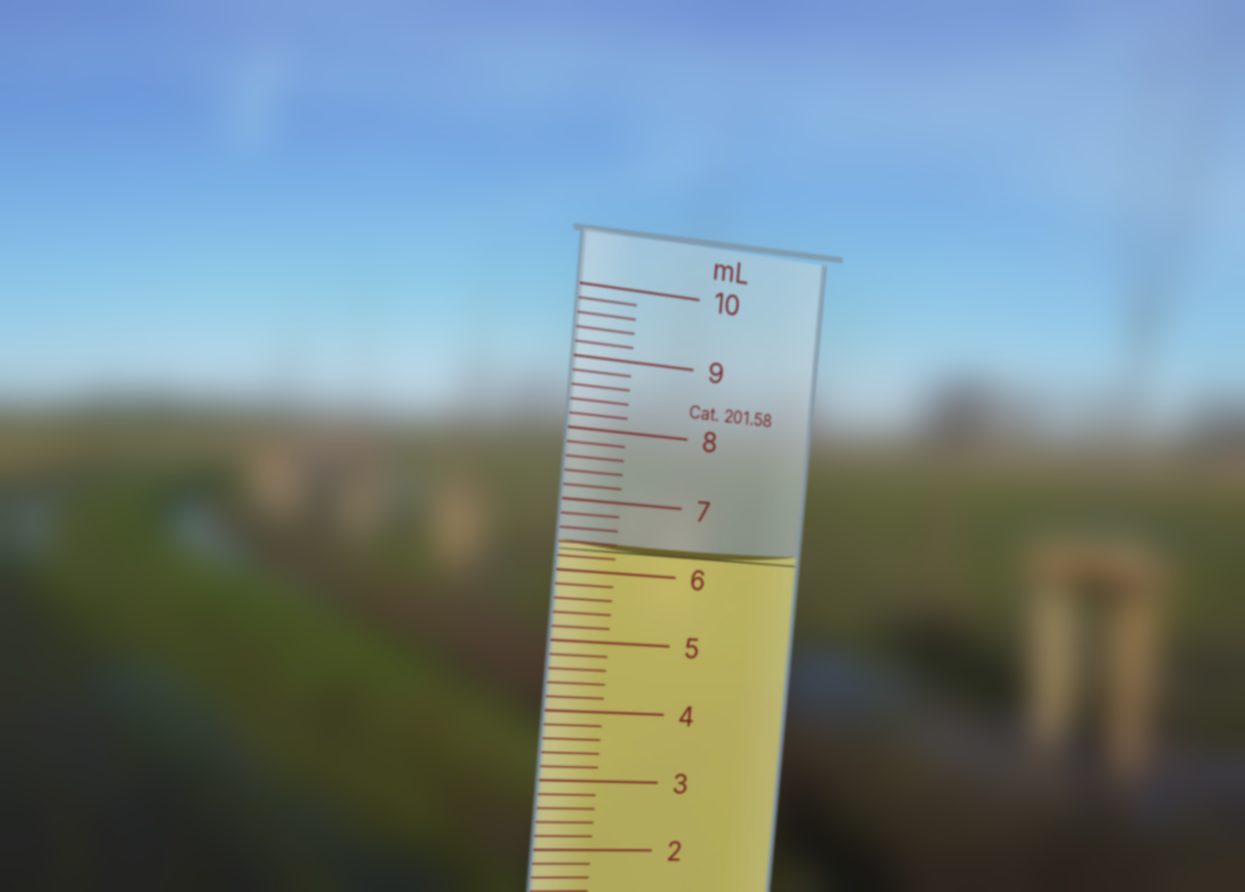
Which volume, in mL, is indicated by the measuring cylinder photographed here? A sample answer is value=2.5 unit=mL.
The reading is value=6.3 unit=mL
